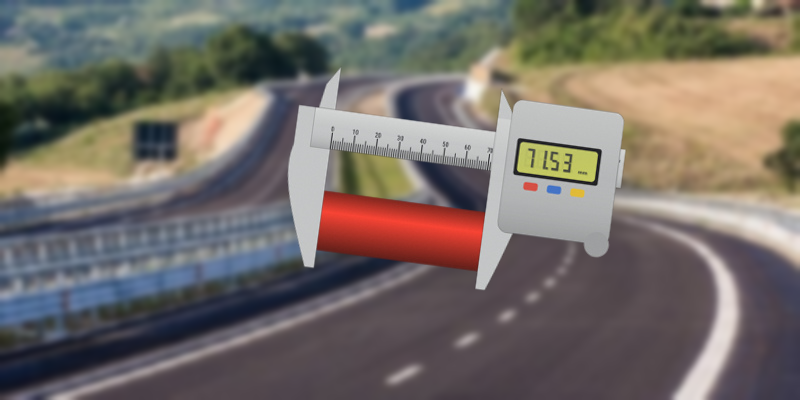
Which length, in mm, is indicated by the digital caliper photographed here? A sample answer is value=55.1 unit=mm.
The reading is value=71.53 unit=mm
